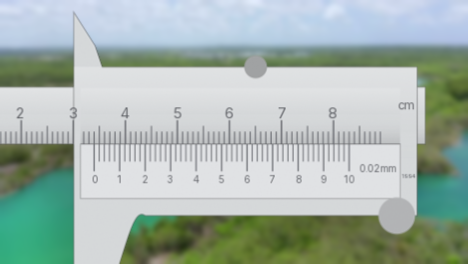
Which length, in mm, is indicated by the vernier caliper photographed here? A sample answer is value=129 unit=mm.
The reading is value=34.0 unit=mm
